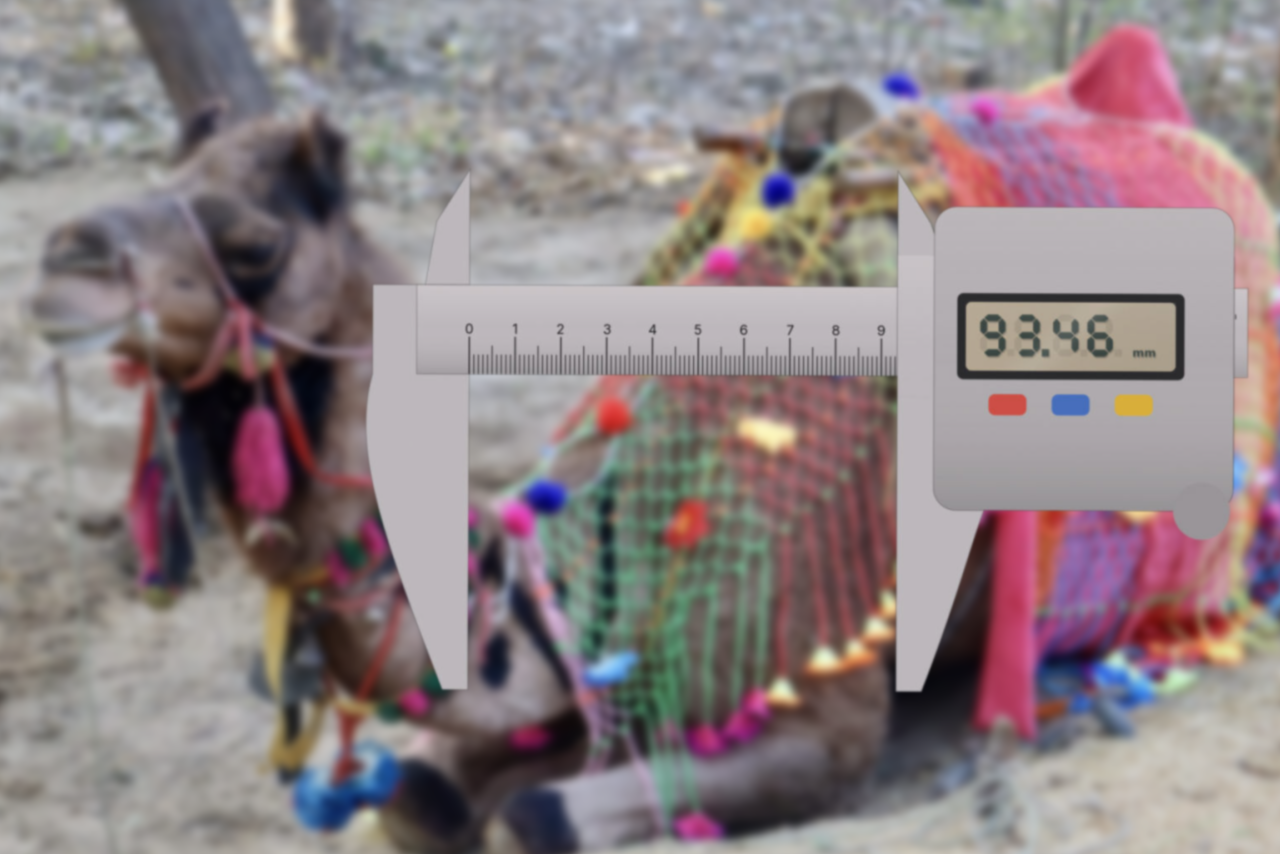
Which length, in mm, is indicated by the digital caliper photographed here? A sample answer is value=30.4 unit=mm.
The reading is value=93.46 unit=mm
